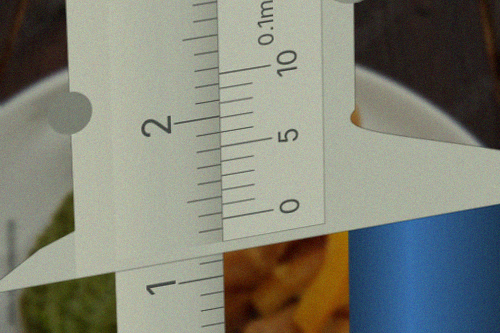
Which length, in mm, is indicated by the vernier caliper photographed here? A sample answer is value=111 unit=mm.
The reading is value=13.6 unit=mm
